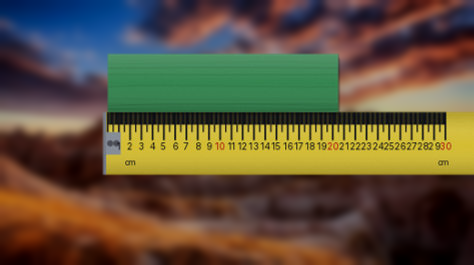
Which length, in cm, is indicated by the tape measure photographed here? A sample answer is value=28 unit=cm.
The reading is value=20.5 unit=cm
